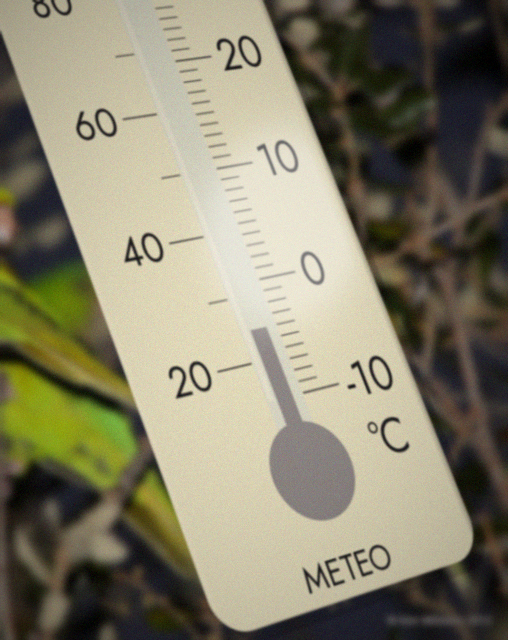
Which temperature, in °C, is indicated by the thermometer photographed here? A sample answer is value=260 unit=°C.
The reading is value=-4 unit=°C
